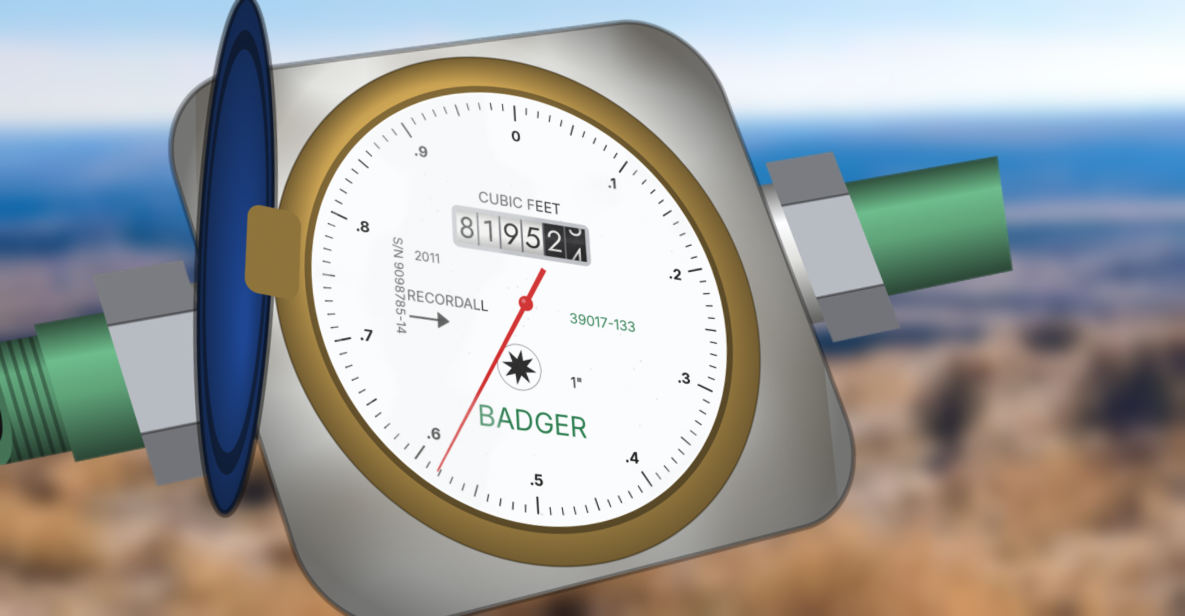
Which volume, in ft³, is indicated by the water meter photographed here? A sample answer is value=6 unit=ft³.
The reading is value=819523.58 unit=ft³
